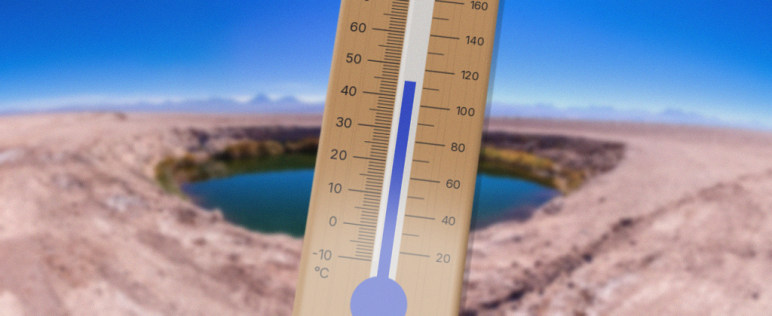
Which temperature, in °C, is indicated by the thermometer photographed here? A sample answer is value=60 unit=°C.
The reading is value=45 unit=°C
